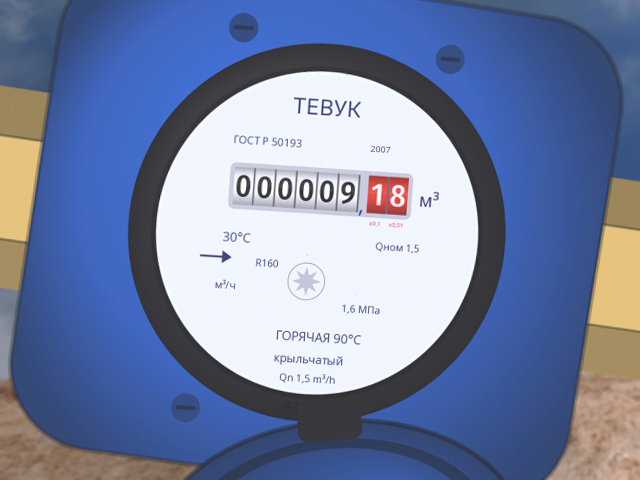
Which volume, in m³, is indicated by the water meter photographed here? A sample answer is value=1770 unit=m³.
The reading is value=9.18 unit=m³
